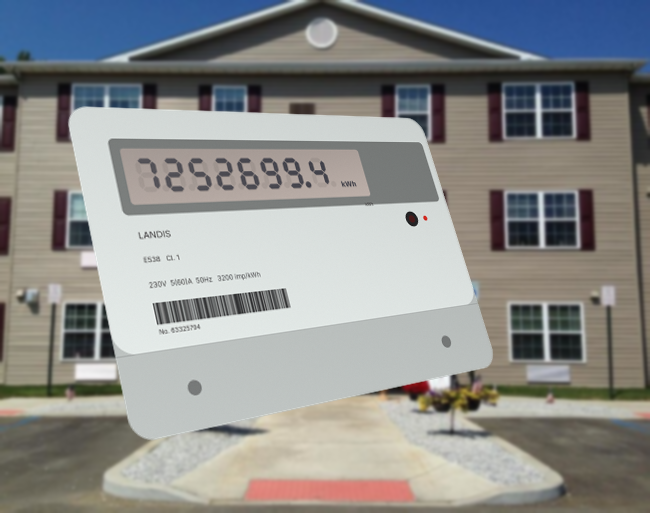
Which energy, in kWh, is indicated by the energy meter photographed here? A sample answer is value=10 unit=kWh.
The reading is value=7252699.4 unit=kWh
